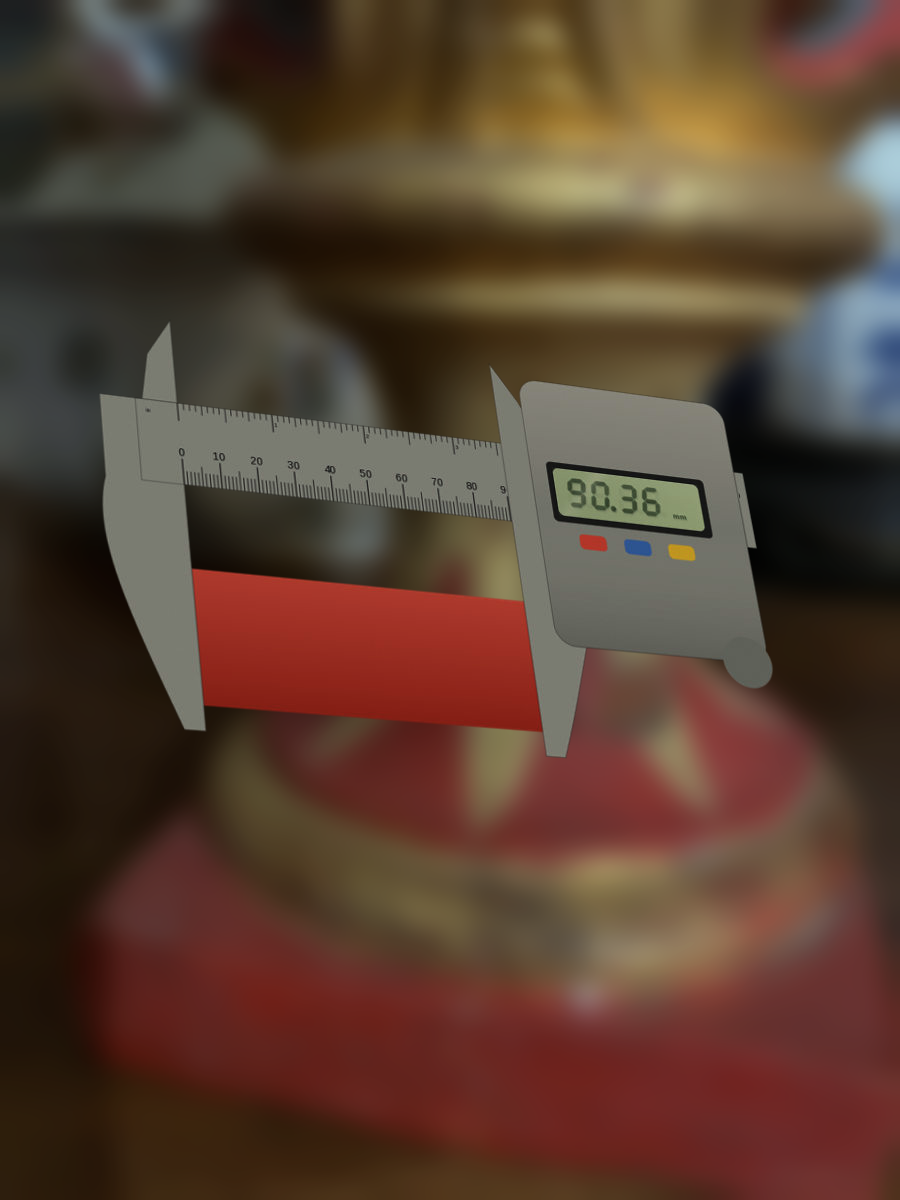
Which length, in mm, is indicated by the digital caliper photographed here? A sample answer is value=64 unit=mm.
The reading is value=90.36 unit=mm
